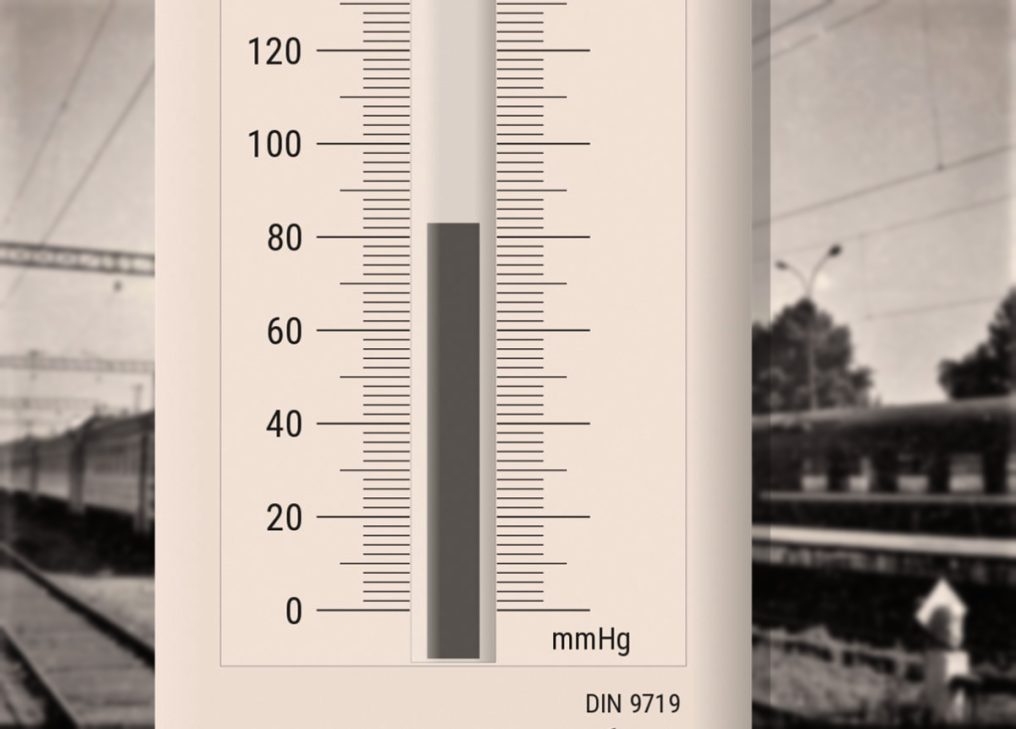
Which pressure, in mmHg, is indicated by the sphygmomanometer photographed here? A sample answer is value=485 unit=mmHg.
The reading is value=83 unit=mmHg
